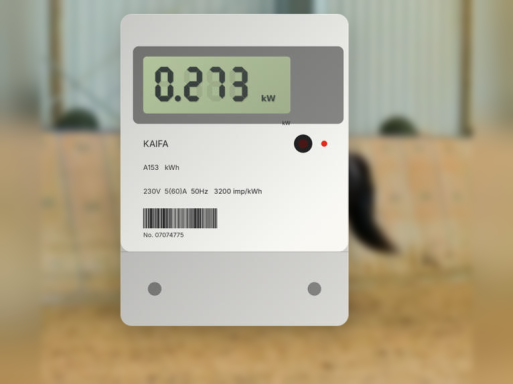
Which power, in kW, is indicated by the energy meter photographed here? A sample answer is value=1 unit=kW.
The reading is value=0.273 unit=kW
